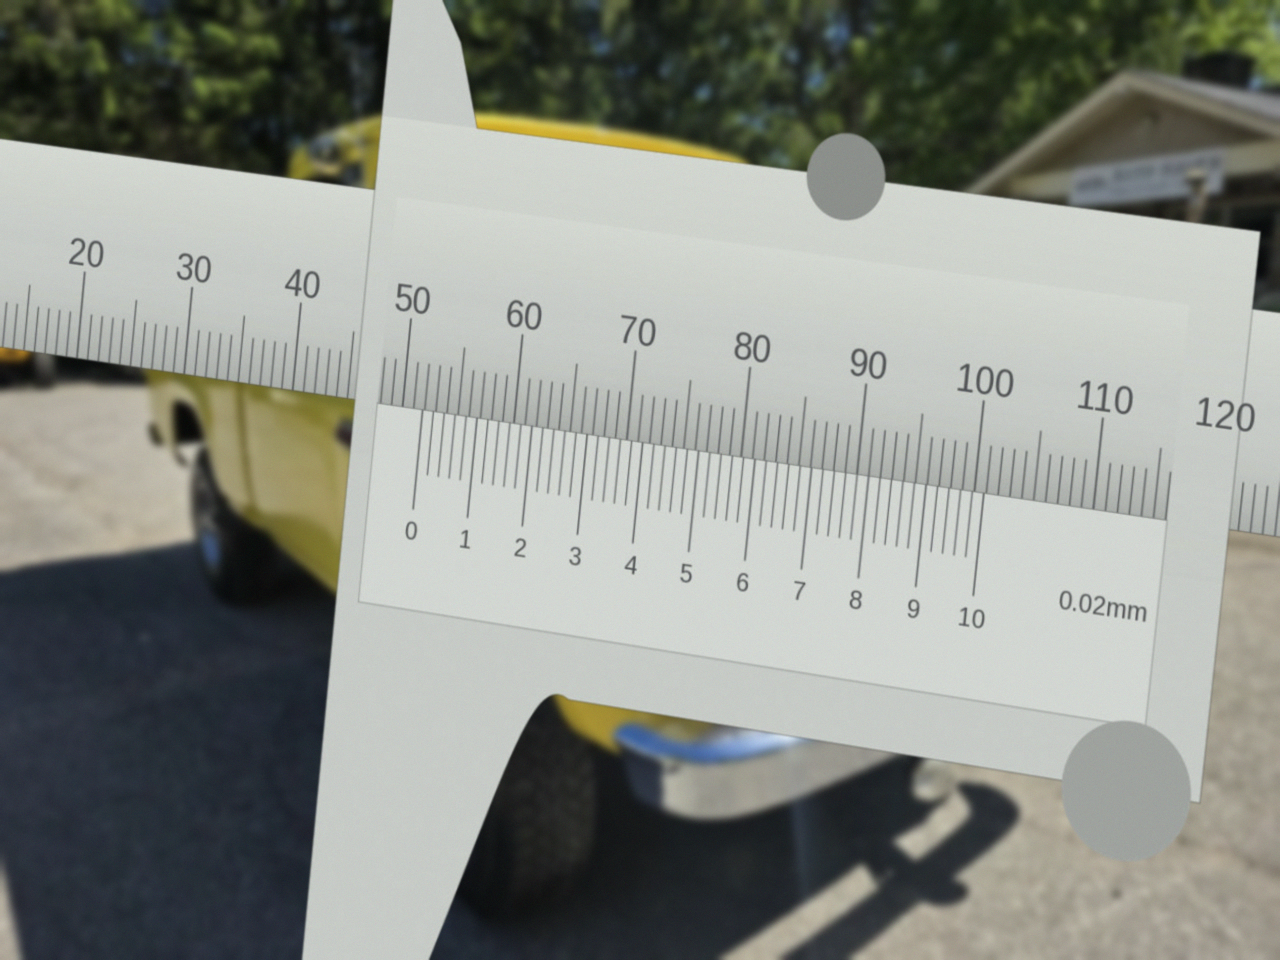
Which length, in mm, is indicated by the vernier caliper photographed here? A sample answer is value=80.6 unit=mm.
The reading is value=51.8 unit=mm
